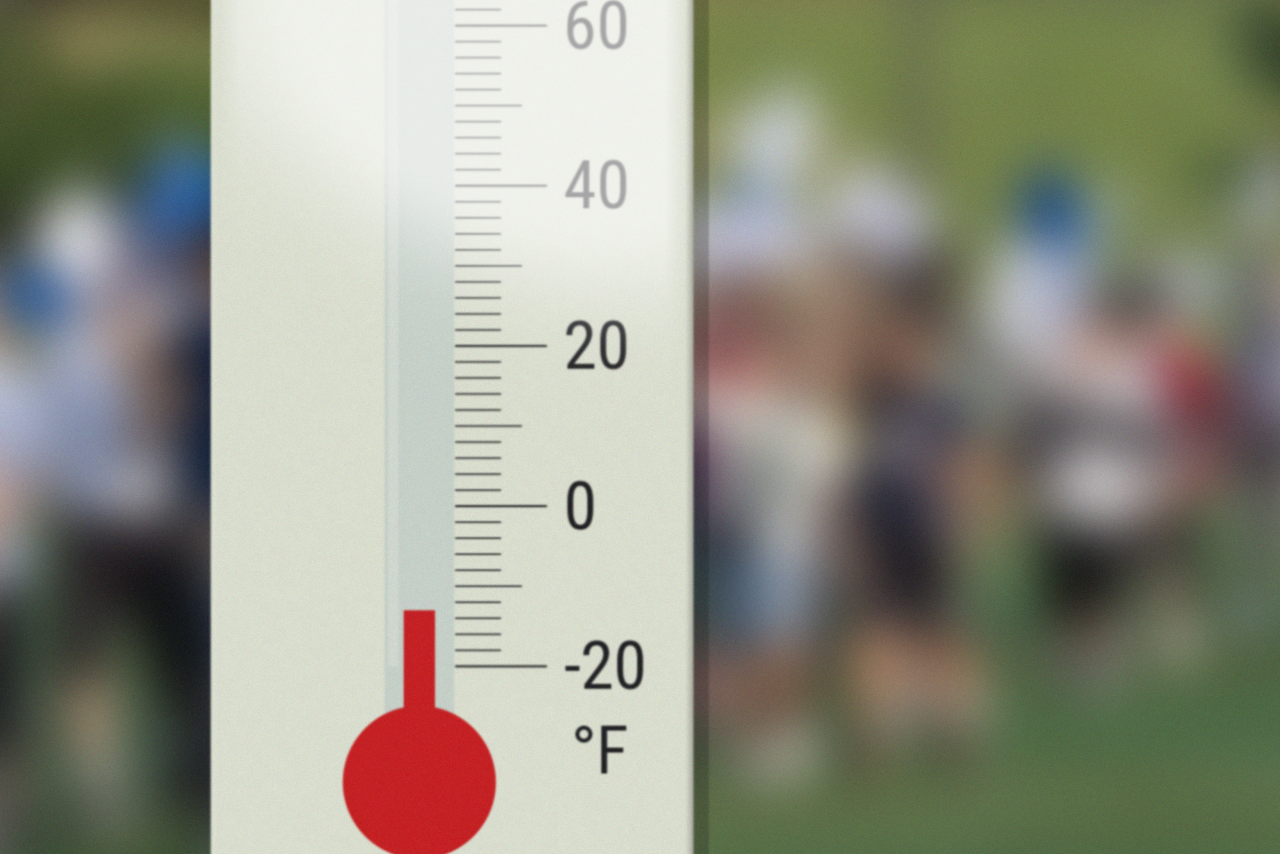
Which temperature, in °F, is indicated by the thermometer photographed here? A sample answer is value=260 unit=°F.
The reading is value=-13 unit=°F
